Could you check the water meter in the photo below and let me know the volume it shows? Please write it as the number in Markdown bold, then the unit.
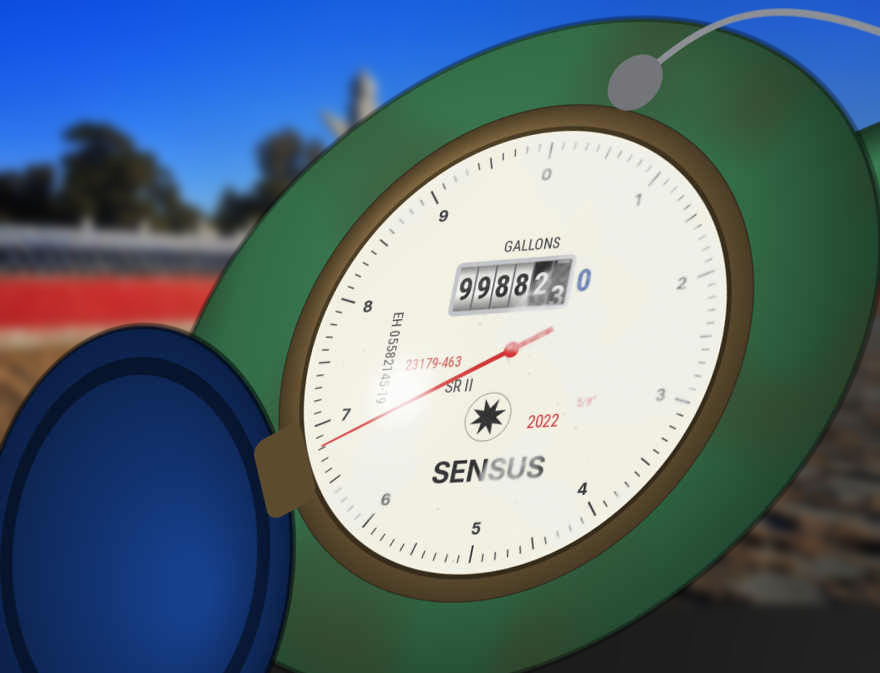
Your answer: **9988226.8** gal
